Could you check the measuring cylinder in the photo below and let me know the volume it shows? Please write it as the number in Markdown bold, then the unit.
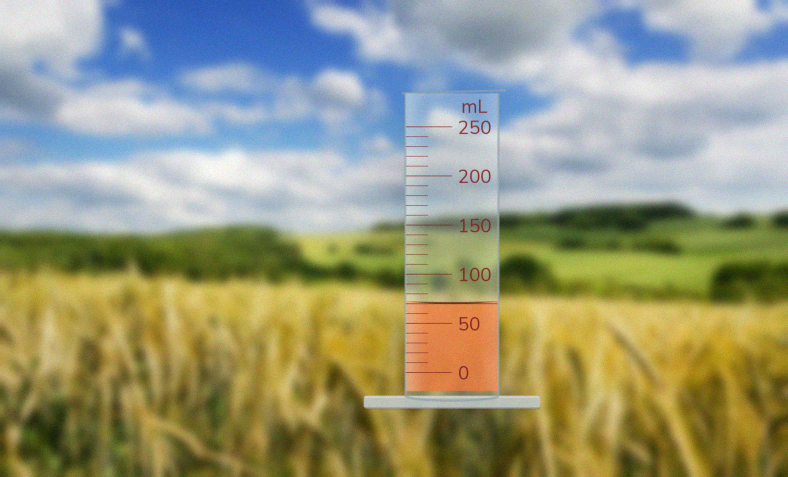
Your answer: **70** mL
